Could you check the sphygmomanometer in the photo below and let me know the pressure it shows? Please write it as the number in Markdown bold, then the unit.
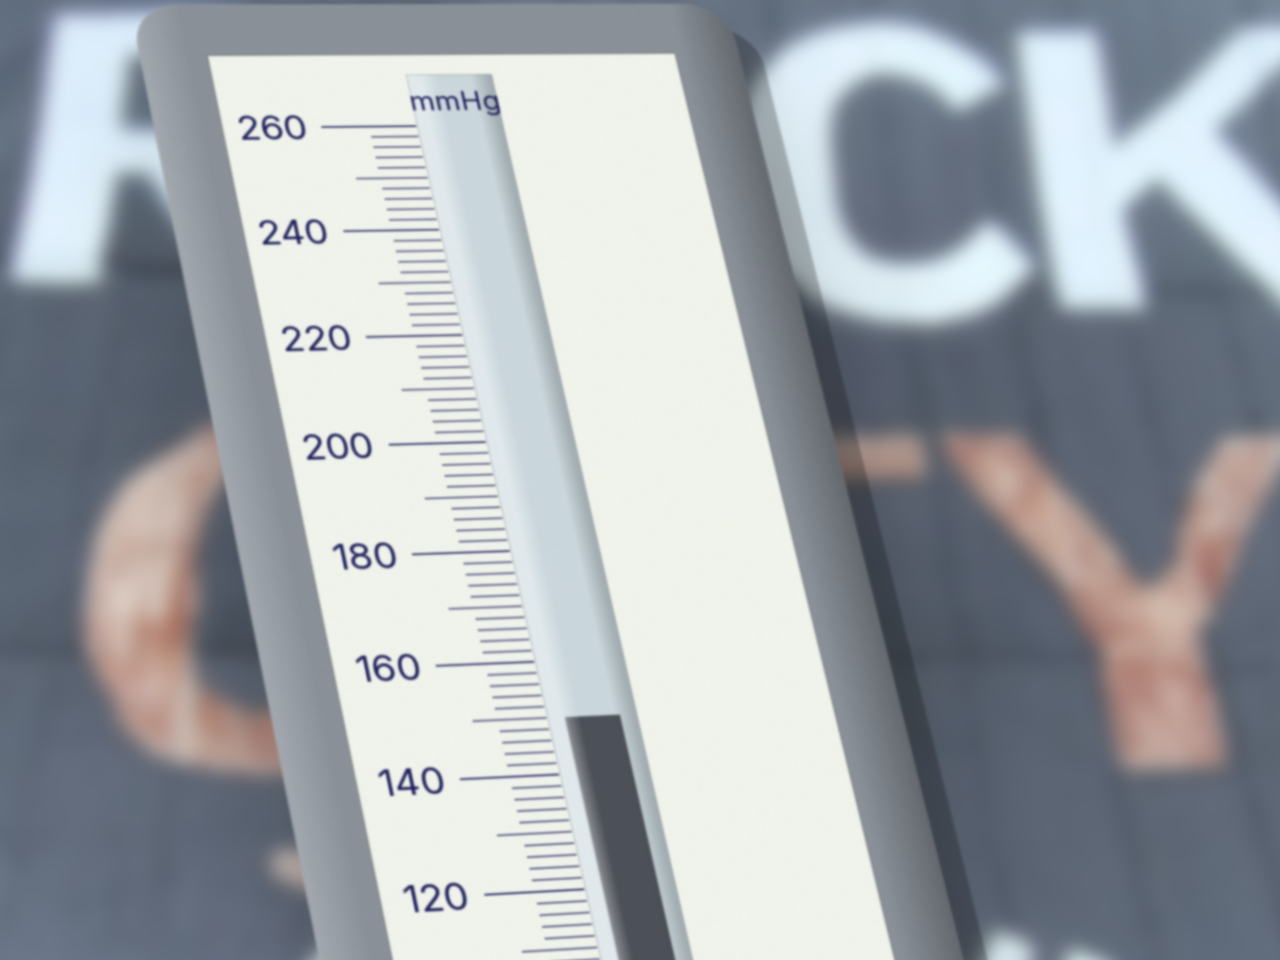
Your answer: **150** mmHg
